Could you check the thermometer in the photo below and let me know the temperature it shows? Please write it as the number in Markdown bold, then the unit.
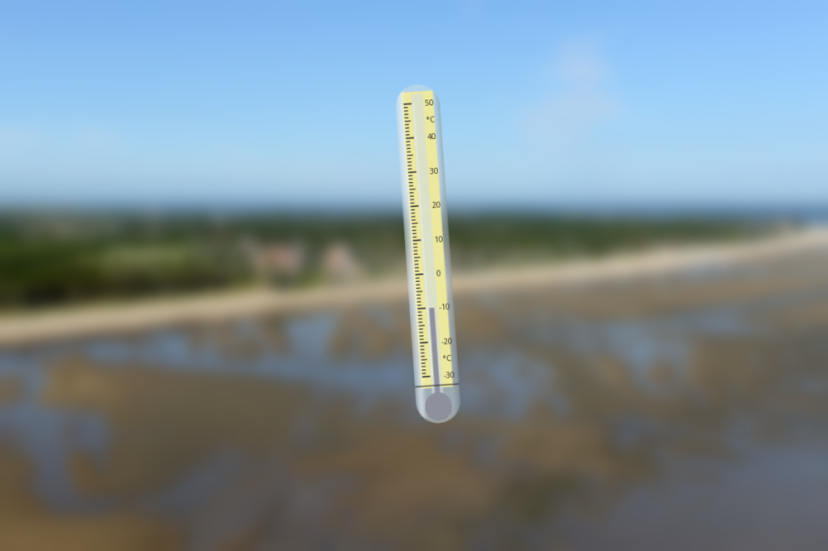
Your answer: **-10** °C
